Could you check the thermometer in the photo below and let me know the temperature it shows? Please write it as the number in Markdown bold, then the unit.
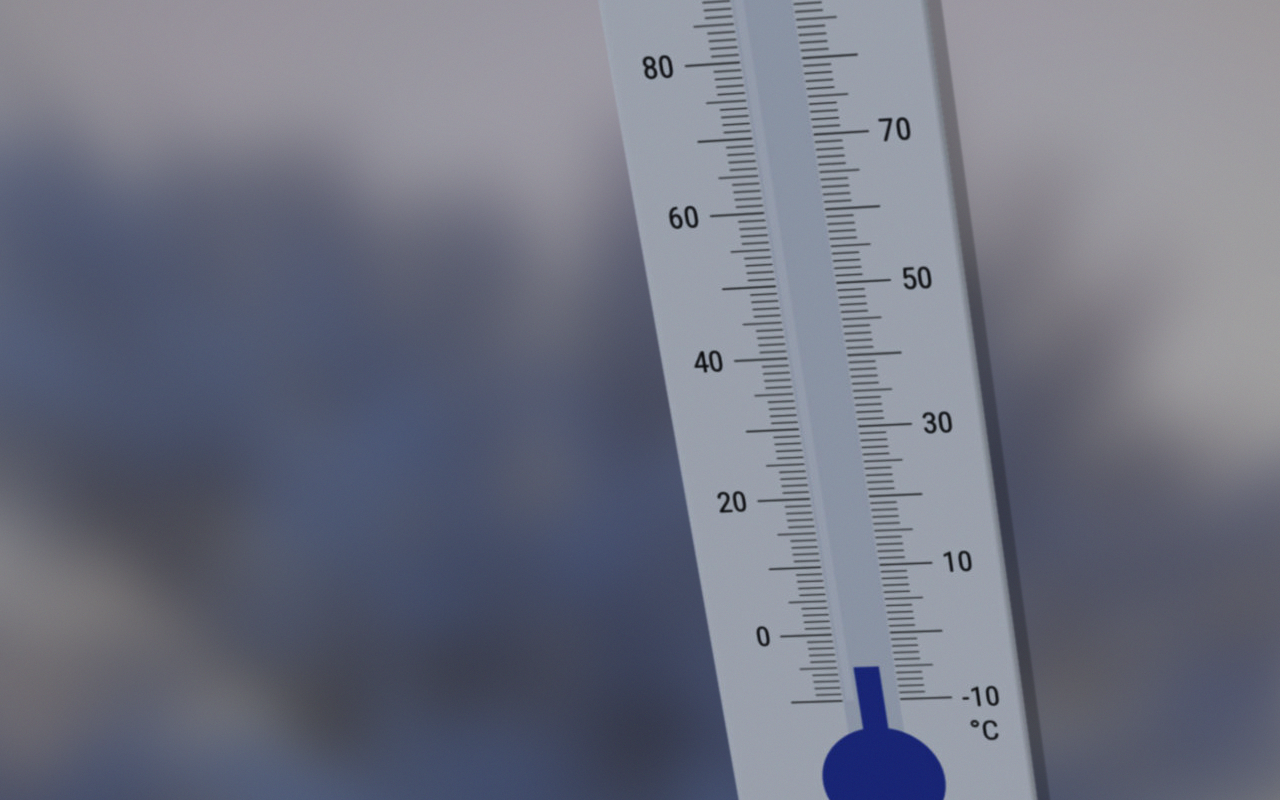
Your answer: **-5** °C
